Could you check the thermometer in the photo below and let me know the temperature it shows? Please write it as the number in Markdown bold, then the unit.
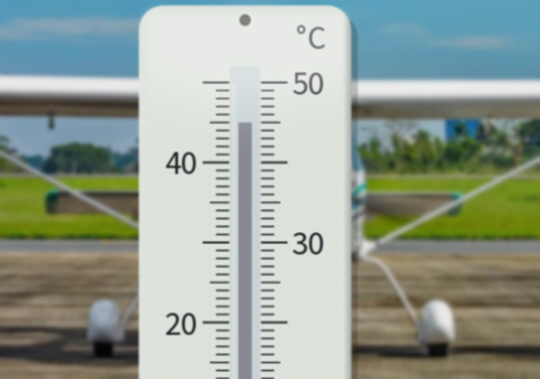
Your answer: **45** °C
